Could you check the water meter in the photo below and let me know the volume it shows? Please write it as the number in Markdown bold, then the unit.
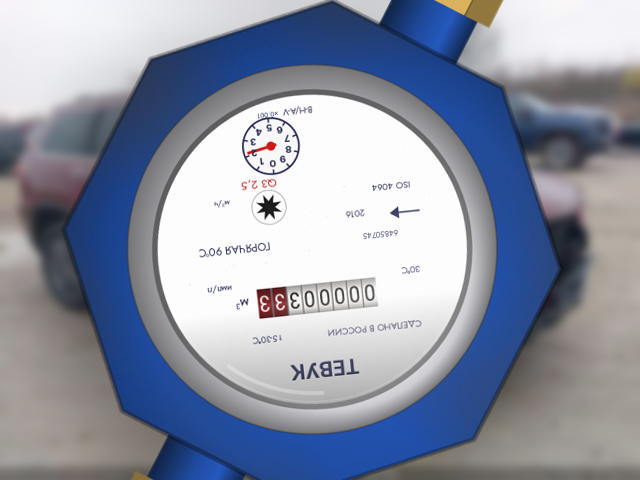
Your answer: **3.332** m³
